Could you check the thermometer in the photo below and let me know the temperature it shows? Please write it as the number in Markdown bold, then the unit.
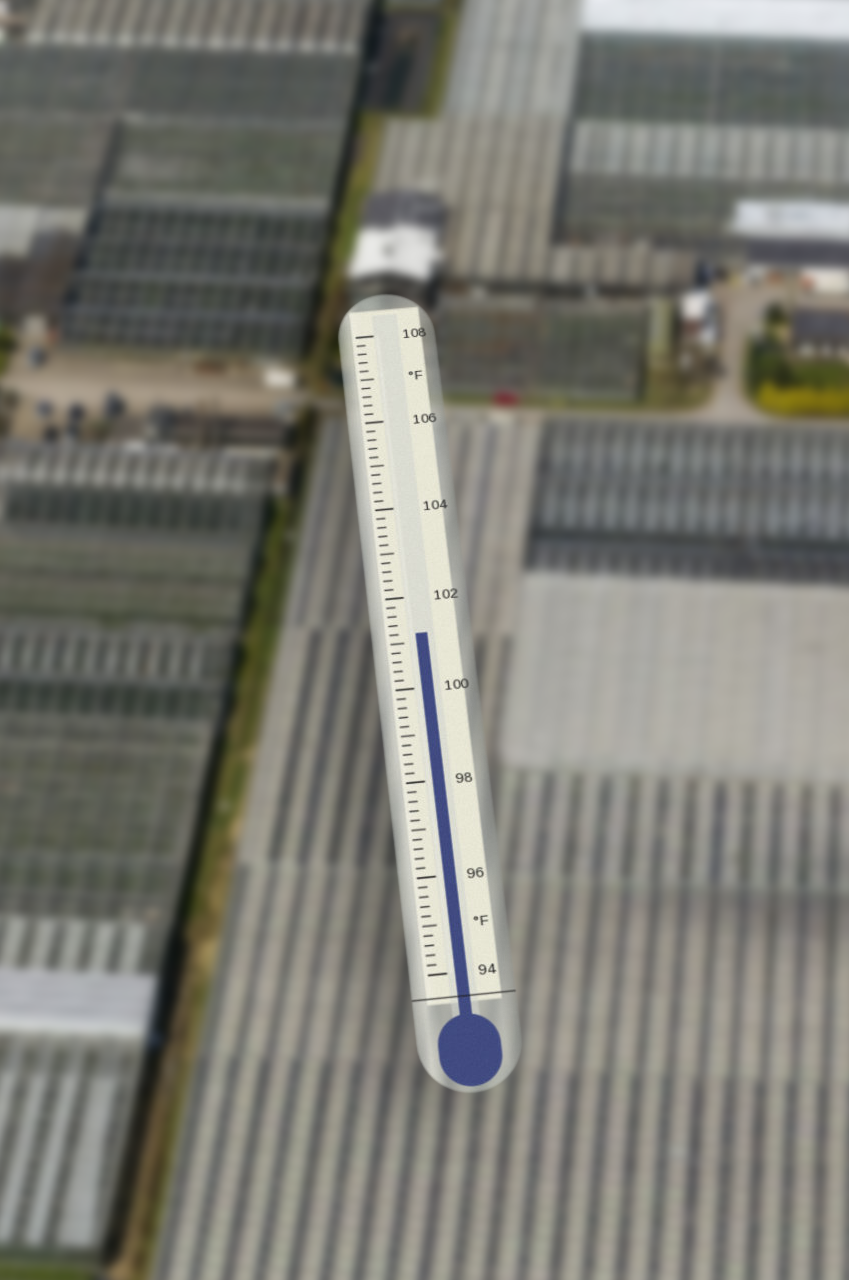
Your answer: **101.2** °F
